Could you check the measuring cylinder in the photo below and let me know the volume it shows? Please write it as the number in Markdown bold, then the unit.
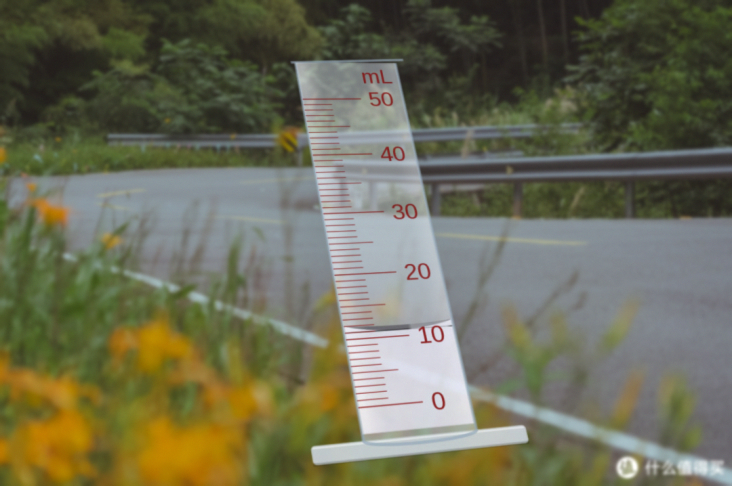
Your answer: **11** mL
